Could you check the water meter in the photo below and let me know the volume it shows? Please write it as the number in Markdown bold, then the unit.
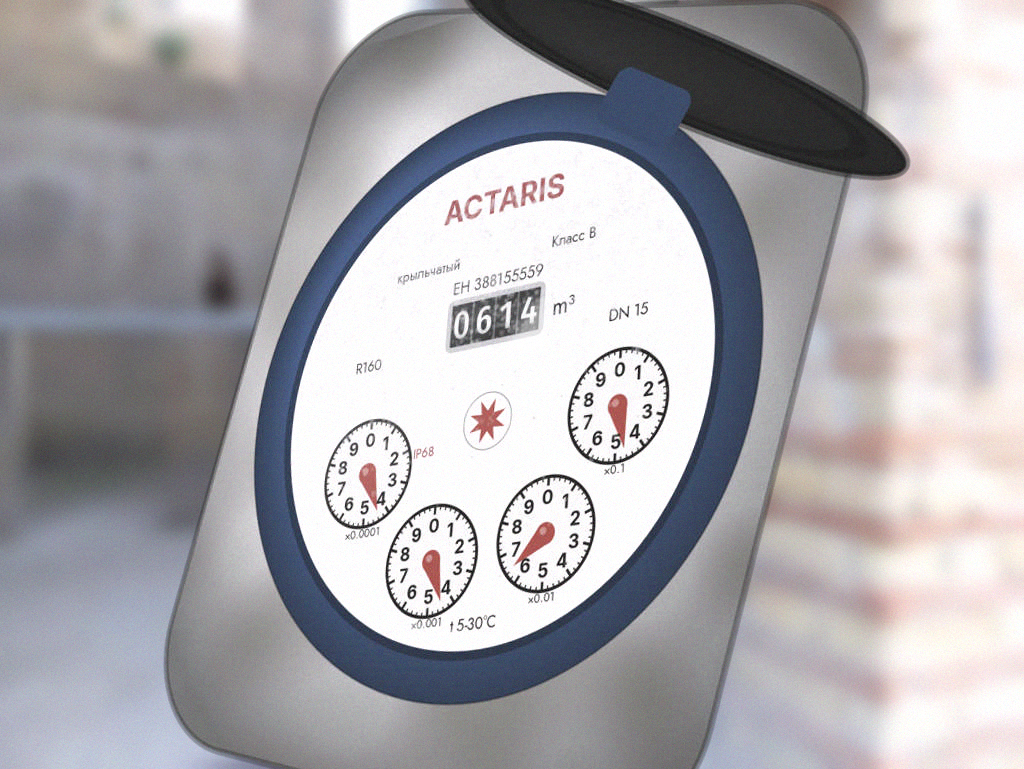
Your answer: **614.4644** m³
